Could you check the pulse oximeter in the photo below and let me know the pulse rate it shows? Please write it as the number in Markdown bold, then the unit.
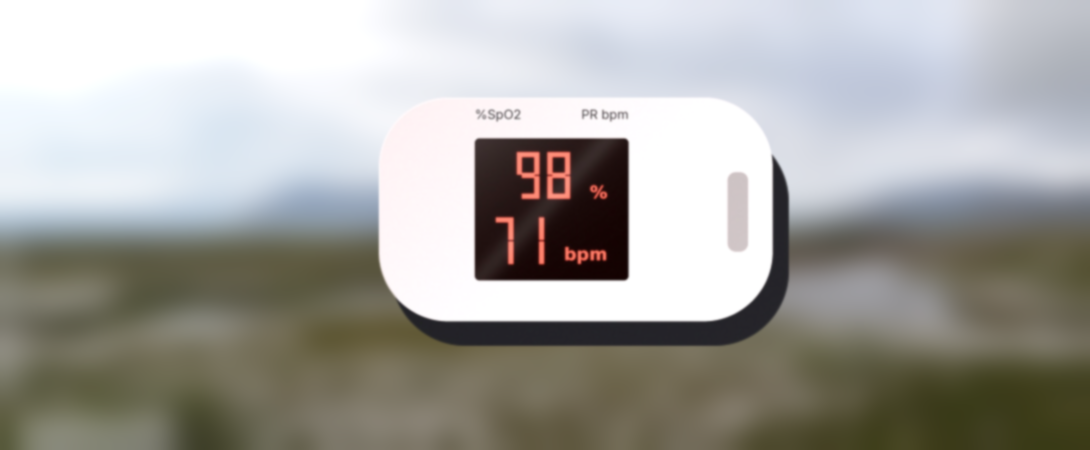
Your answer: **71** bpm
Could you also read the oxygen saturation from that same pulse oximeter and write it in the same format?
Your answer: **98** %
